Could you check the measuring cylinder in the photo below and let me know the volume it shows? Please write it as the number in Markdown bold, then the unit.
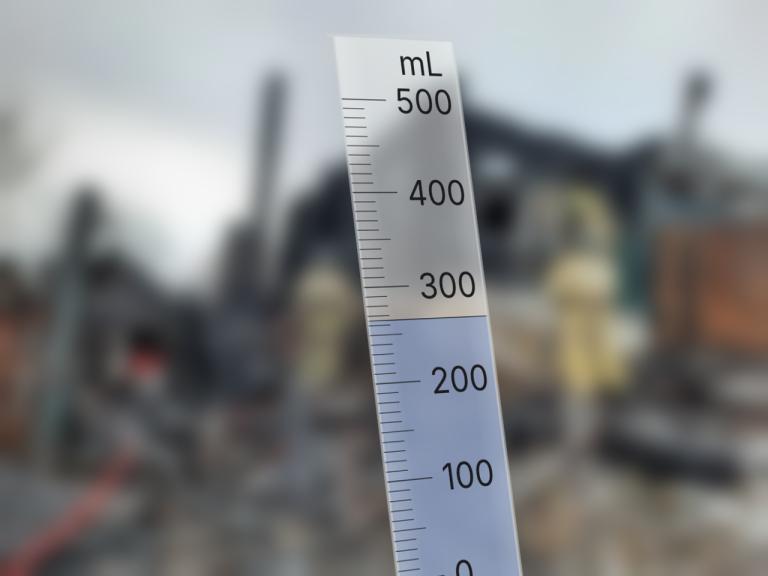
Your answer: **265** mL
